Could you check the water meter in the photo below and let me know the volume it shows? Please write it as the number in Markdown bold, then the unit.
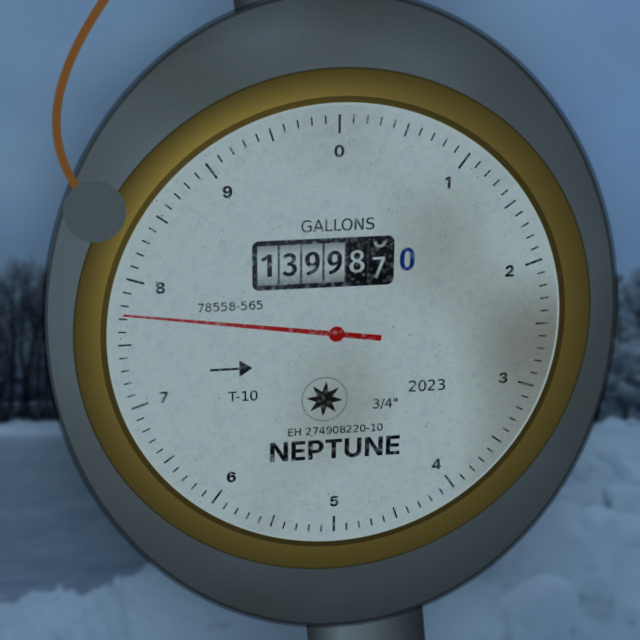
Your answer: **1399867.7** gal
